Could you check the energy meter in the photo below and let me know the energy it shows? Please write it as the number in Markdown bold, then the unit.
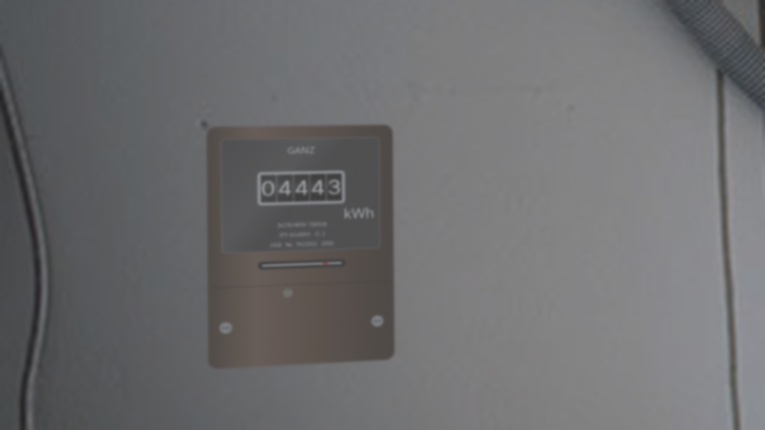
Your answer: **4443** kWh
